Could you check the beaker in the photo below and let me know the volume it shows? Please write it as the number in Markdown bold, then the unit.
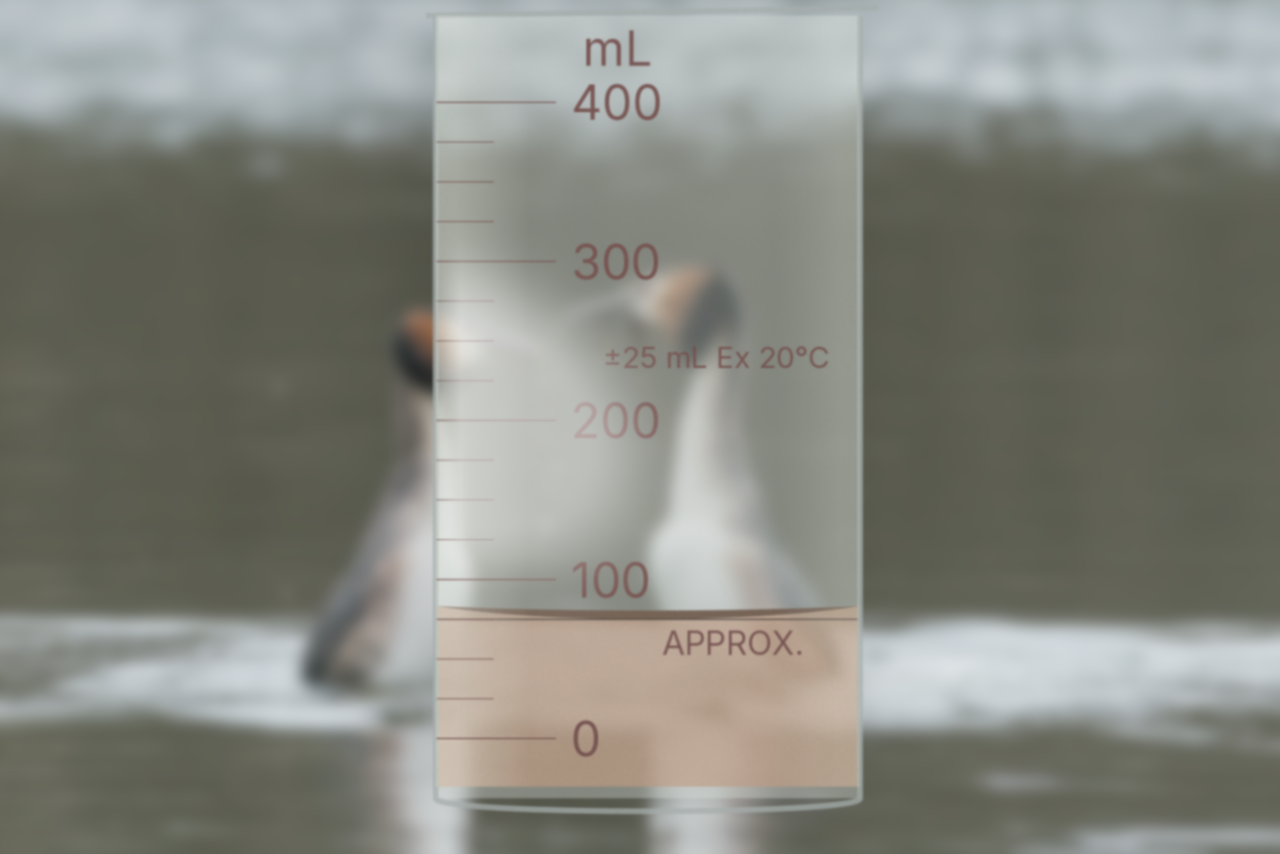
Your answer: **75** mL
